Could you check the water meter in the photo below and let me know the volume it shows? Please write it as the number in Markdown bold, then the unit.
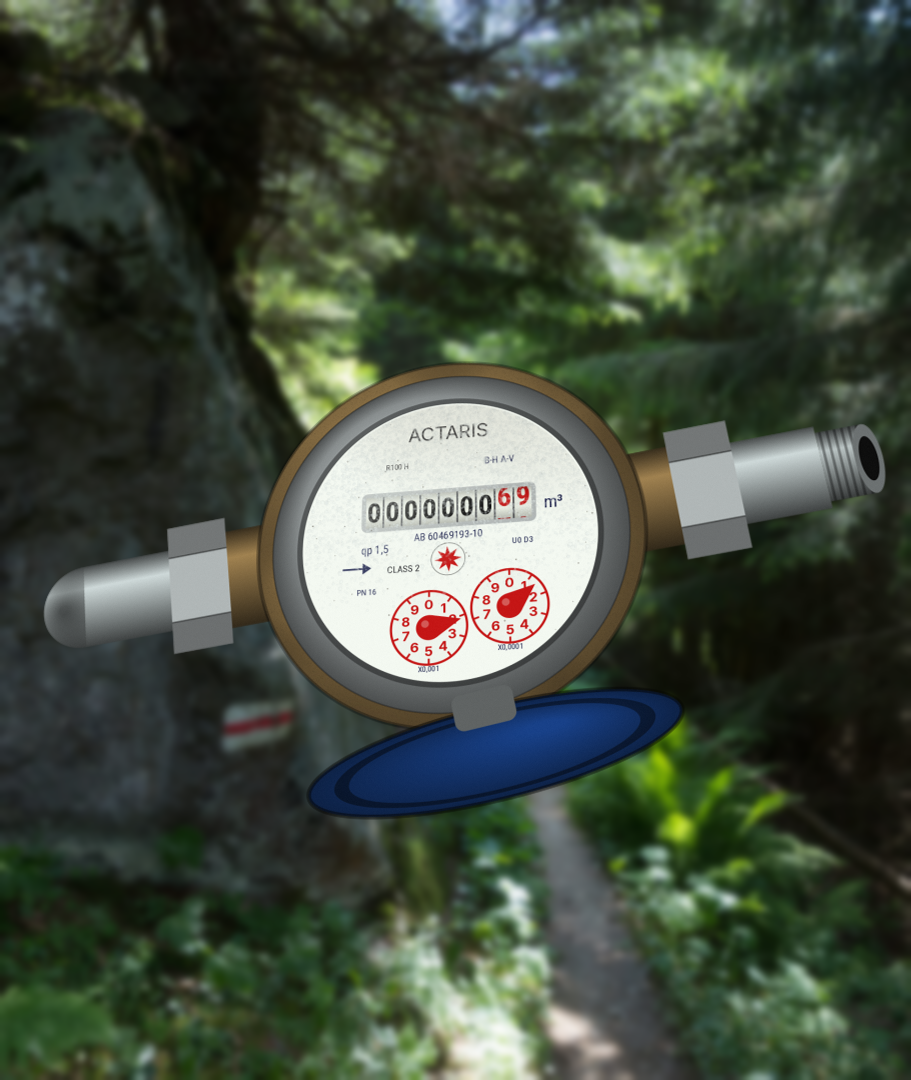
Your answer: **0.6921** m³
